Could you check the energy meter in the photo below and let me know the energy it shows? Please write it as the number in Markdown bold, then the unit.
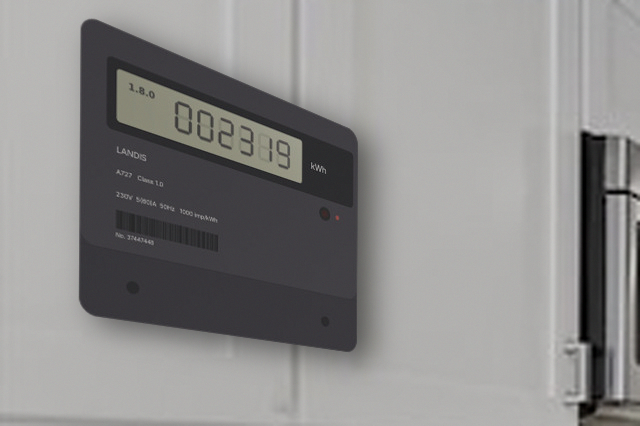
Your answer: **2319** kWh
